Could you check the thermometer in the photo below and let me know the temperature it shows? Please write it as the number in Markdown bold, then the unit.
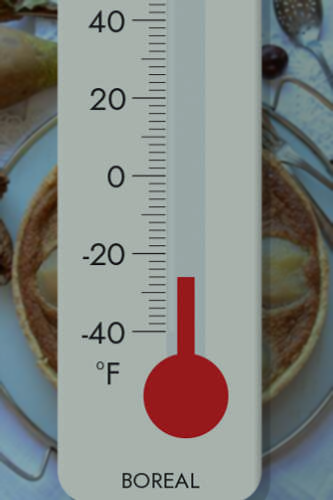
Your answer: **-26** °F
